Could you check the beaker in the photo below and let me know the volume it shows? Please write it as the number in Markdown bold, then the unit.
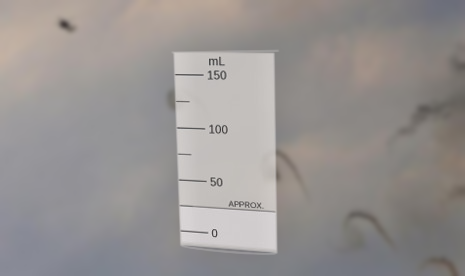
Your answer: **25** mL
